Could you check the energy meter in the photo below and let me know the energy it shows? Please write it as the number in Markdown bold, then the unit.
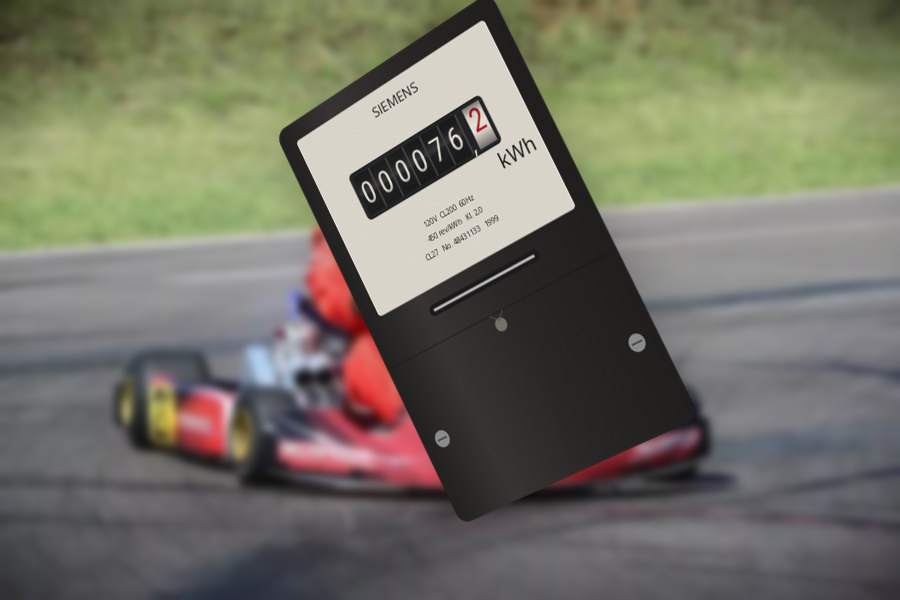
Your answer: **76.2** kWh
